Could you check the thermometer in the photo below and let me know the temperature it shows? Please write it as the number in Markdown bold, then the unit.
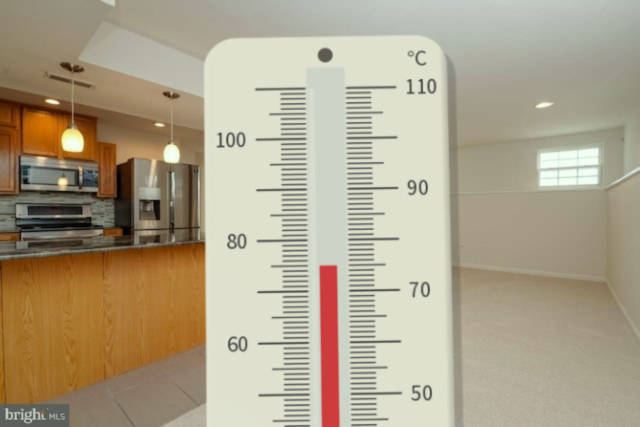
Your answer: **75** °C
